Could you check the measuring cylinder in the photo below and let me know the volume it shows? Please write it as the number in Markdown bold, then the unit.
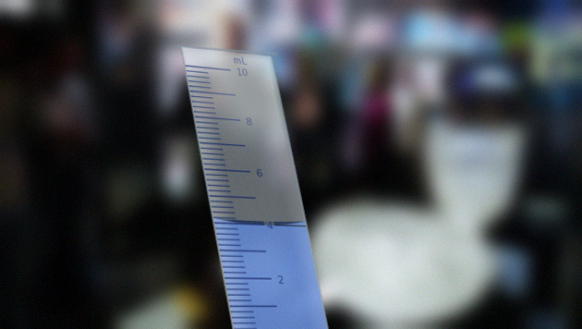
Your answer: **4** mL
